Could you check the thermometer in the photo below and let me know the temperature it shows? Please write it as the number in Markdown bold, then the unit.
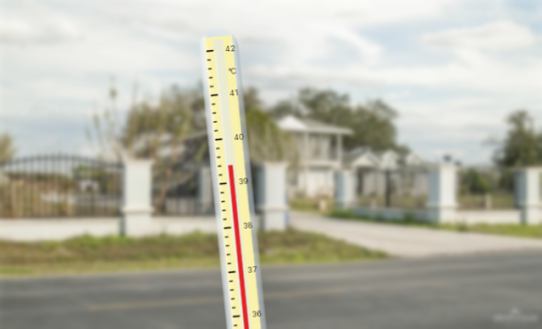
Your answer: **39.4** °C
